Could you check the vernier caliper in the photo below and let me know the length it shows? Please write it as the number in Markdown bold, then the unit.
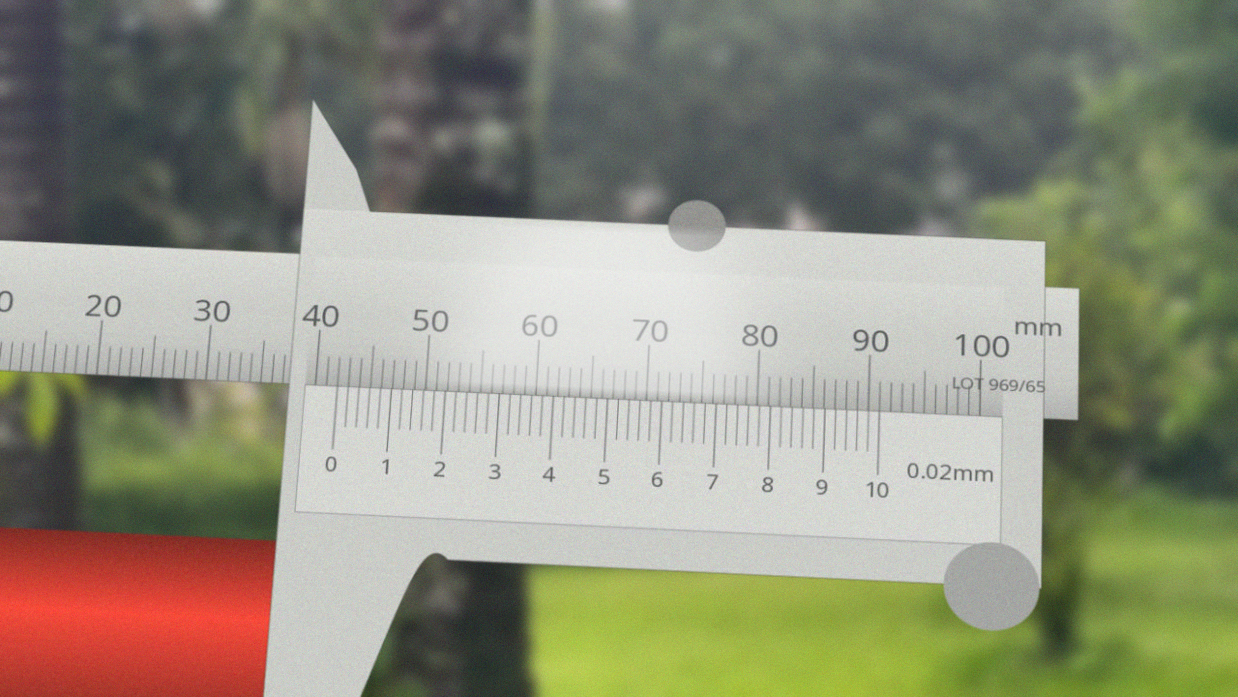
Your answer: **42.0** mm
